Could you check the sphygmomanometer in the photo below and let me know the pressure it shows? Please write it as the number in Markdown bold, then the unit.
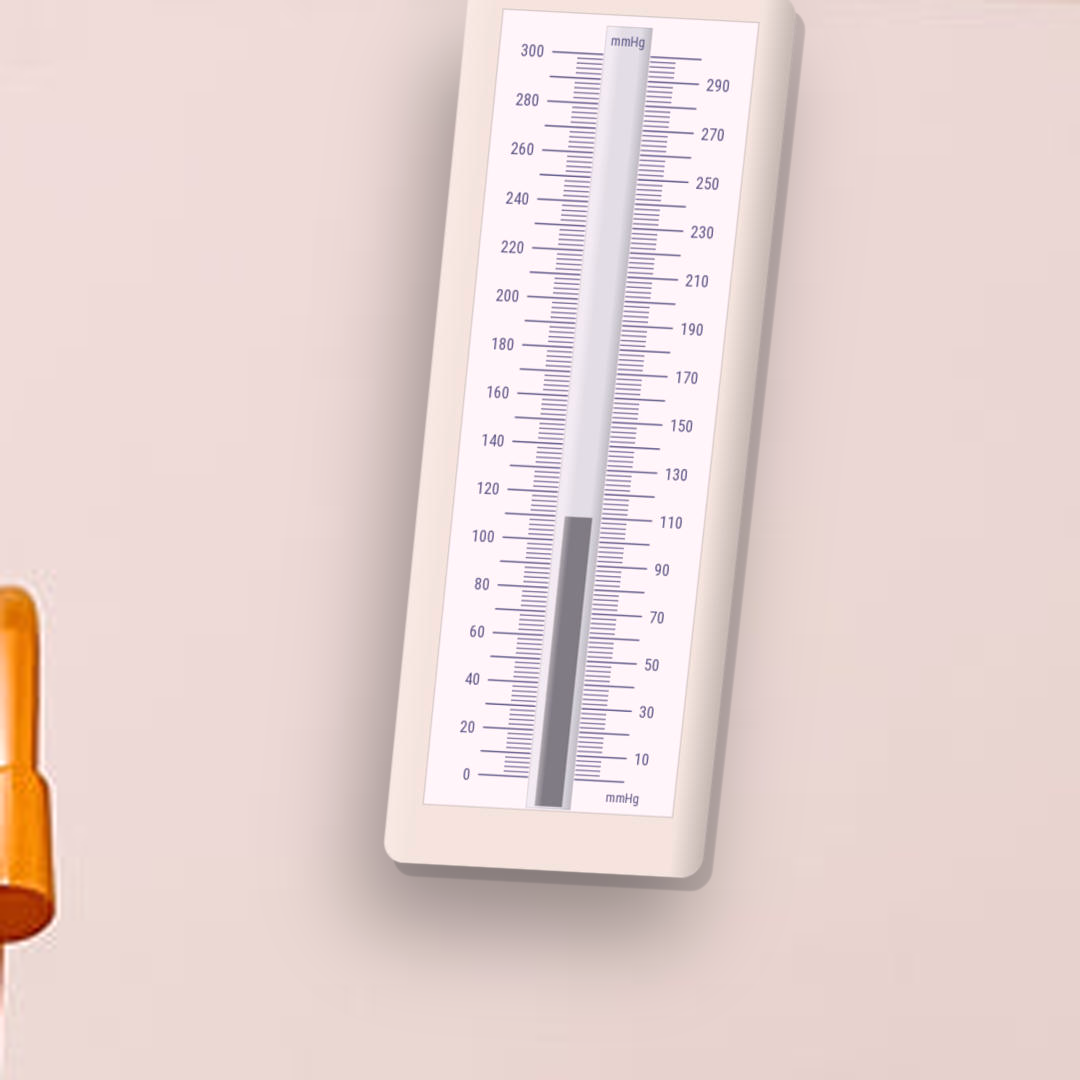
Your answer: **110** mmHg
